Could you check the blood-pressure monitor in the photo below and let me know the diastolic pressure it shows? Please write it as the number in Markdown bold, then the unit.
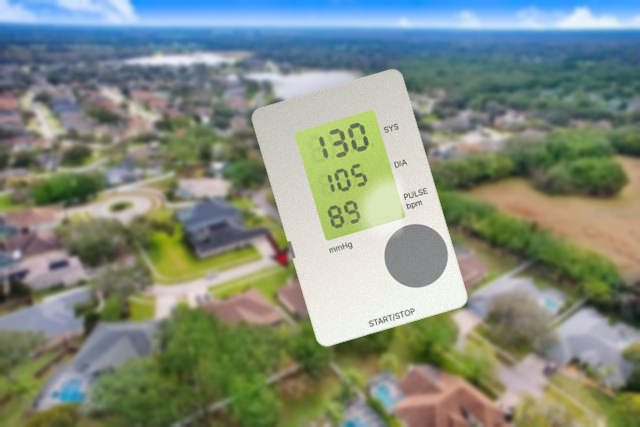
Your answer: **105** mmHg
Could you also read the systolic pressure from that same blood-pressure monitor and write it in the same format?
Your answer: **130** mmHg
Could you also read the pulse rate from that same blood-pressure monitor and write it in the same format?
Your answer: **89** bpm
